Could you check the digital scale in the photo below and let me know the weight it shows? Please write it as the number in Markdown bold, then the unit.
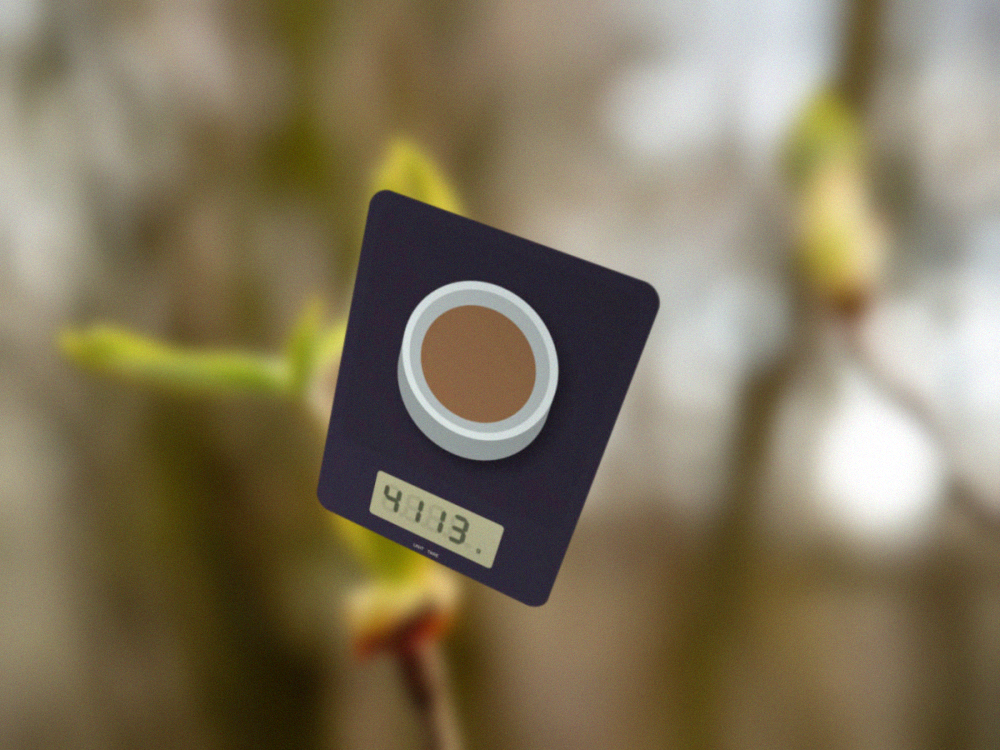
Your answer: **4113** g
